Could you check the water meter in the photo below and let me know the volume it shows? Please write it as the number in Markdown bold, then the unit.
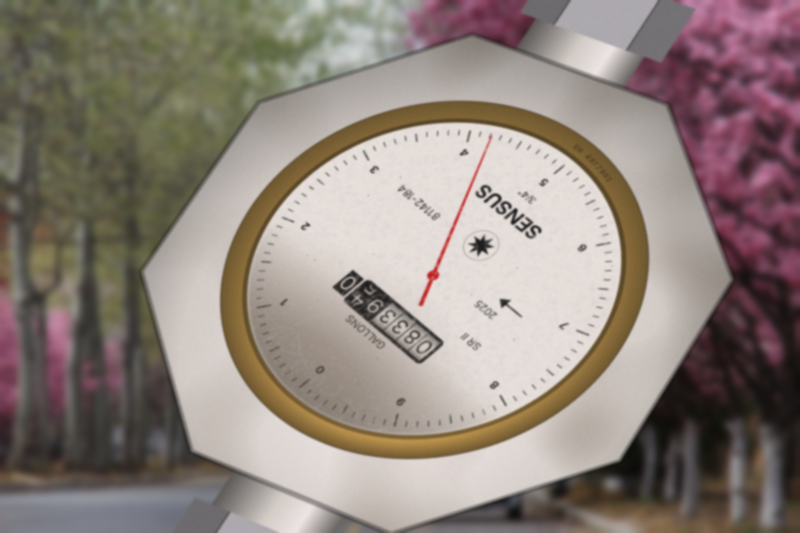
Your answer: **833944.2** gal
